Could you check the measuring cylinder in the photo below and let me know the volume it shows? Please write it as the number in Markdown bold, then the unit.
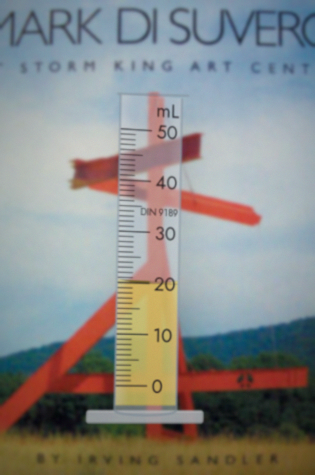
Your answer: **20** mL
